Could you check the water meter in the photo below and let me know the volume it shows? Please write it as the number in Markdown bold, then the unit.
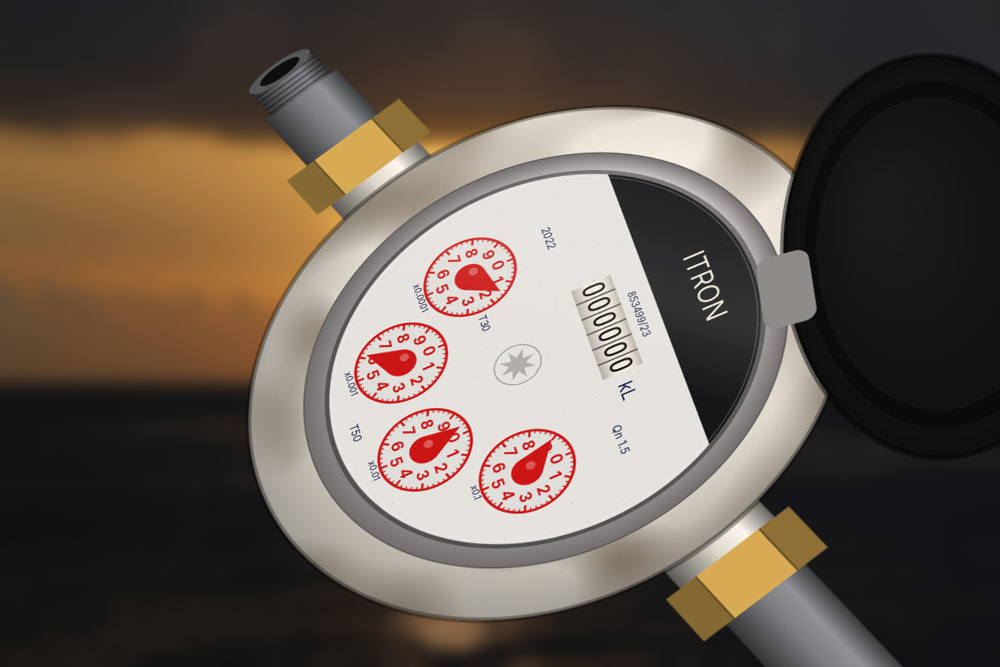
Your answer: **0.8961** kL
